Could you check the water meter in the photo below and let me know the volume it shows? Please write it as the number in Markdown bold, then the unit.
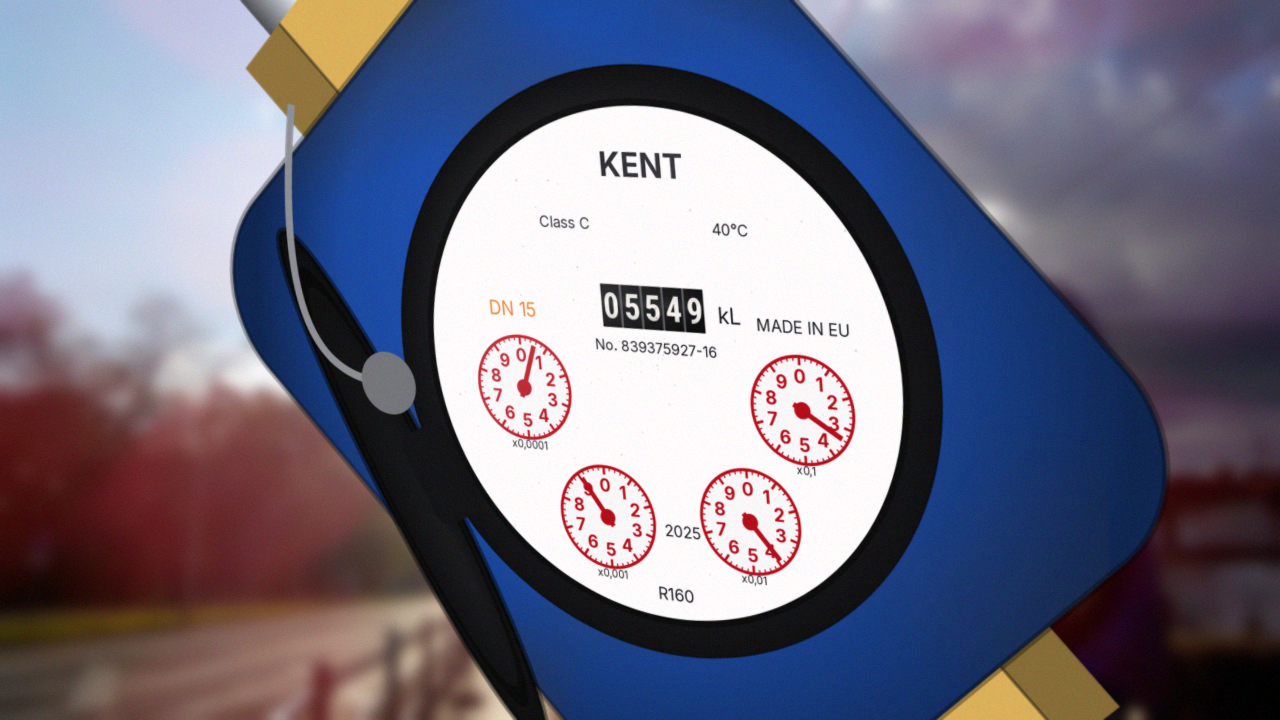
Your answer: **5549.3390** kL
